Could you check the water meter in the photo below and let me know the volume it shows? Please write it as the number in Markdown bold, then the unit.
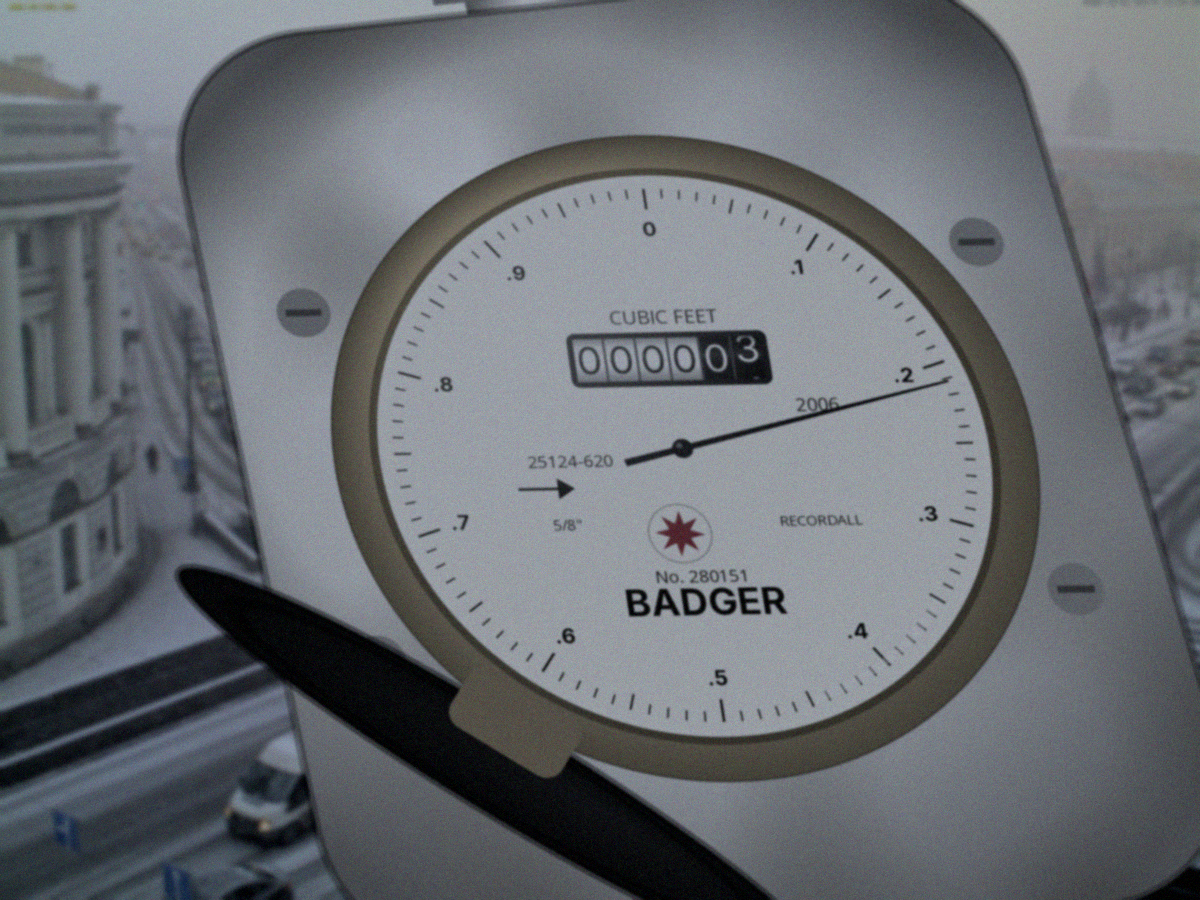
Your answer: **3.21** ft³
